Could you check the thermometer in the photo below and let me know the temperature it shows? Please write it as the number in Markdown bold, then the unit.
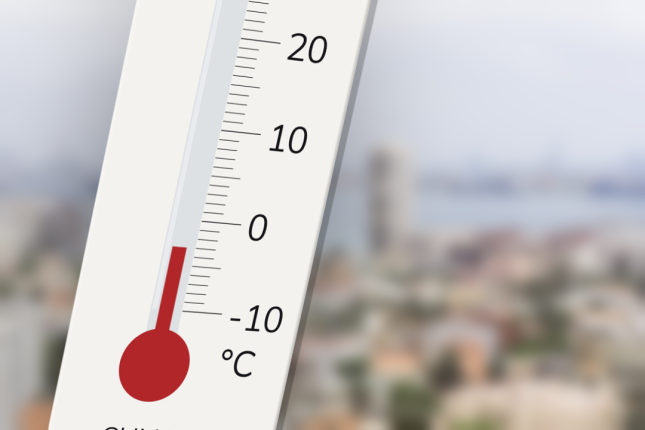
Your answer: **-3** °C
